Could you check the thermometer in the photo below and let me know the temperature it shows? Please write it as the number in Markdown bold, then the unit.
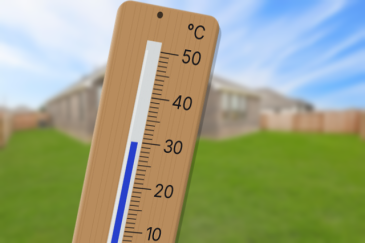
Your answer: **30** °C
